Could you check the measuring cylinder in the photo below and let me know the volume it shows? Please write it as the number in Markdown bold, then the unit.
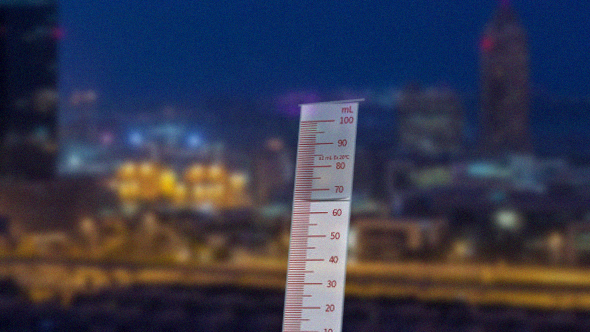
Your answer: **65** mL
